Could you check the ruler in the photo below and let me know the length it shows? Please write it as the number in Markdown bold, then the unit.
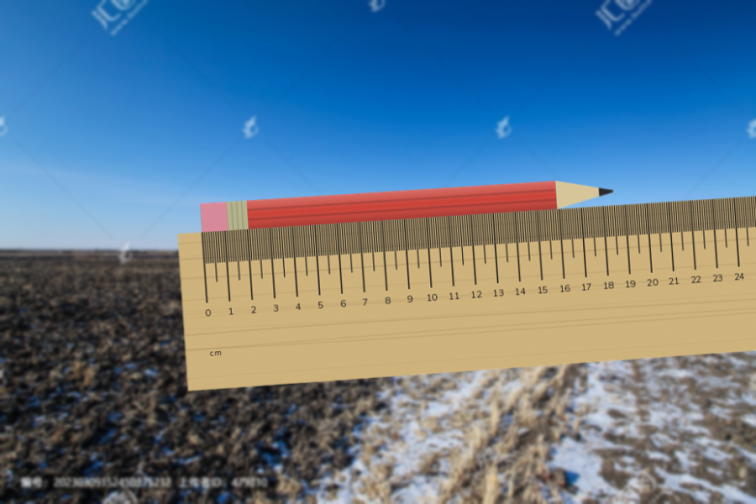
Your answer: **18.5** cm
